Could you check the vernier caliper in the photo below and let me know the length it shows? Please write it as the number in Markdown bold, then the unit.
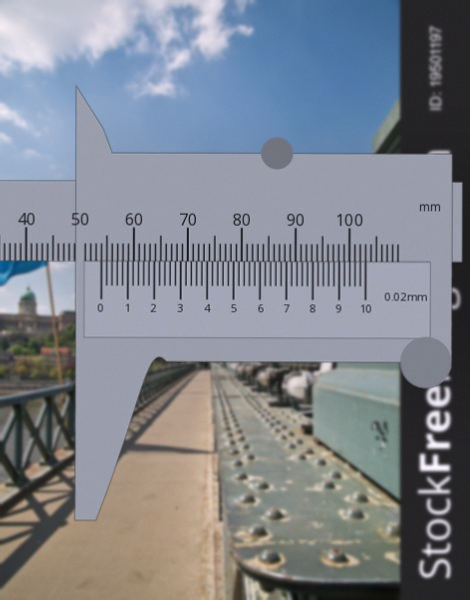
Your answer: **54.0** mm
